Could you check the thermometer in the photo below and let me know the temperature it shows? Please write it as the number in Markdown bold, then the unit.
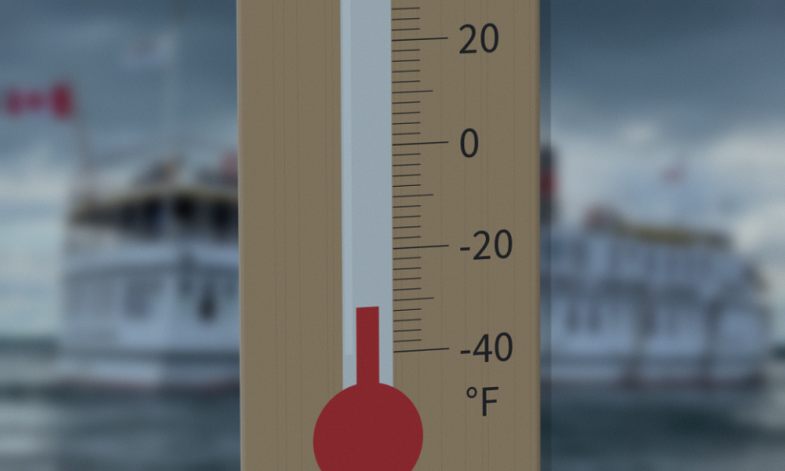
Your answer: **-31** °F
